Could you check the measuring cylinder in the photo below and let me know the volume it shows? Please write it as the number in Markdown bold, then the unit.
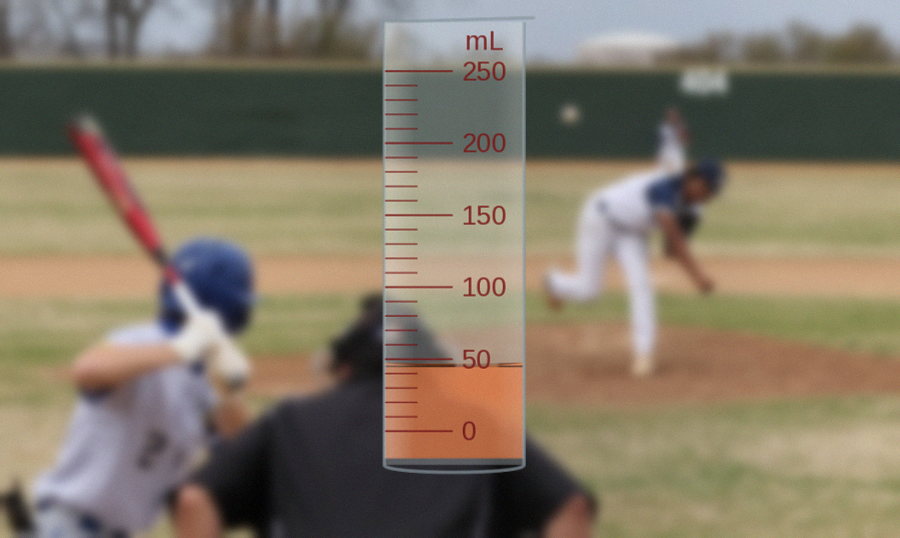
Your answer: **45** mL
